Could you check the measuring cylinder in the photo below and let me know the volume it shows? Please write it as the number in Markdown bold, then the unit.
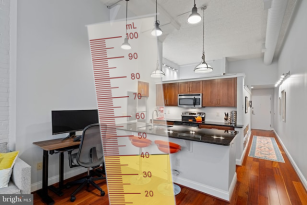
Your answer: **40** mL
